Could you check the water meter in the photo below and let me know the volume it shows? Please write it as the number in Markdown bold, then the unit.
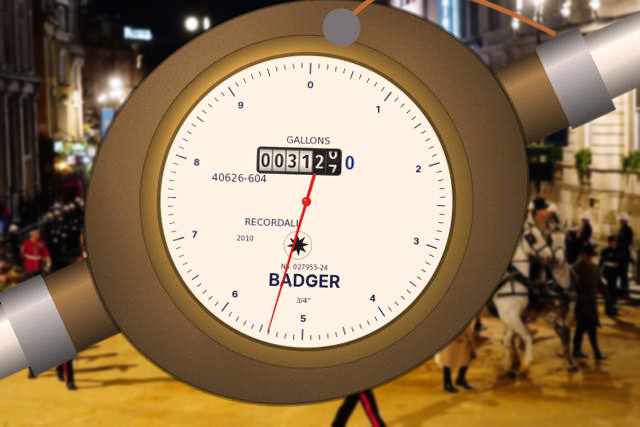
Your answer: **31265.4** gal
